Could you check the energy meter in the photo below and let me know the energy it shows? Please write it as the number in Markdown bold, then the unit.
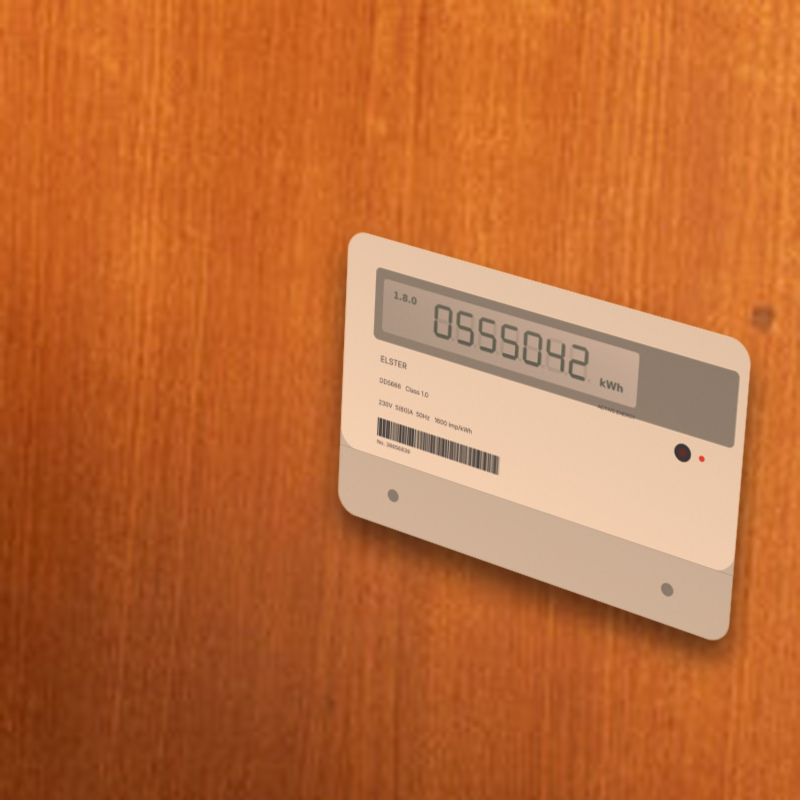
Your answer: **555042** kWh
